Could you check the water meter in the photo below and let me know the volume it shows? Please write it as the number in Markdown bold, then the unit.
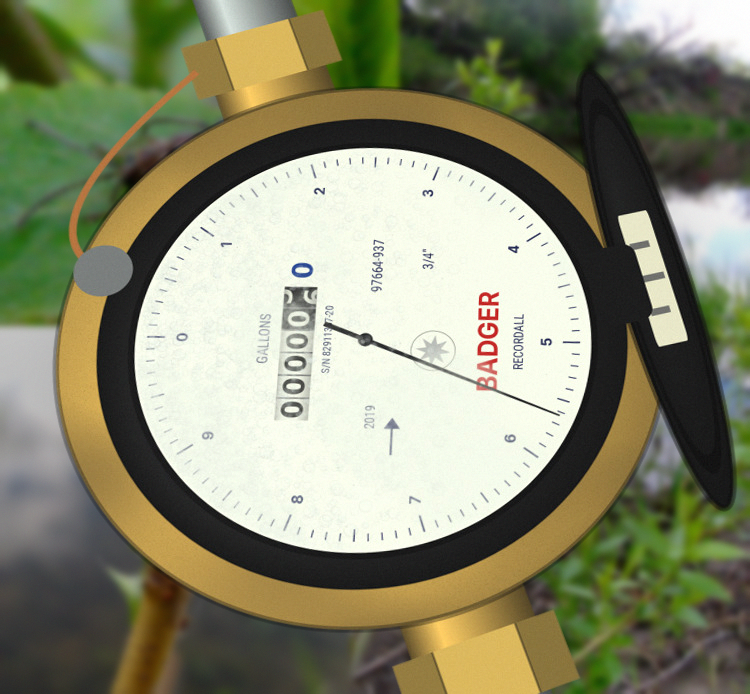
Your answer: **55.6** gal
